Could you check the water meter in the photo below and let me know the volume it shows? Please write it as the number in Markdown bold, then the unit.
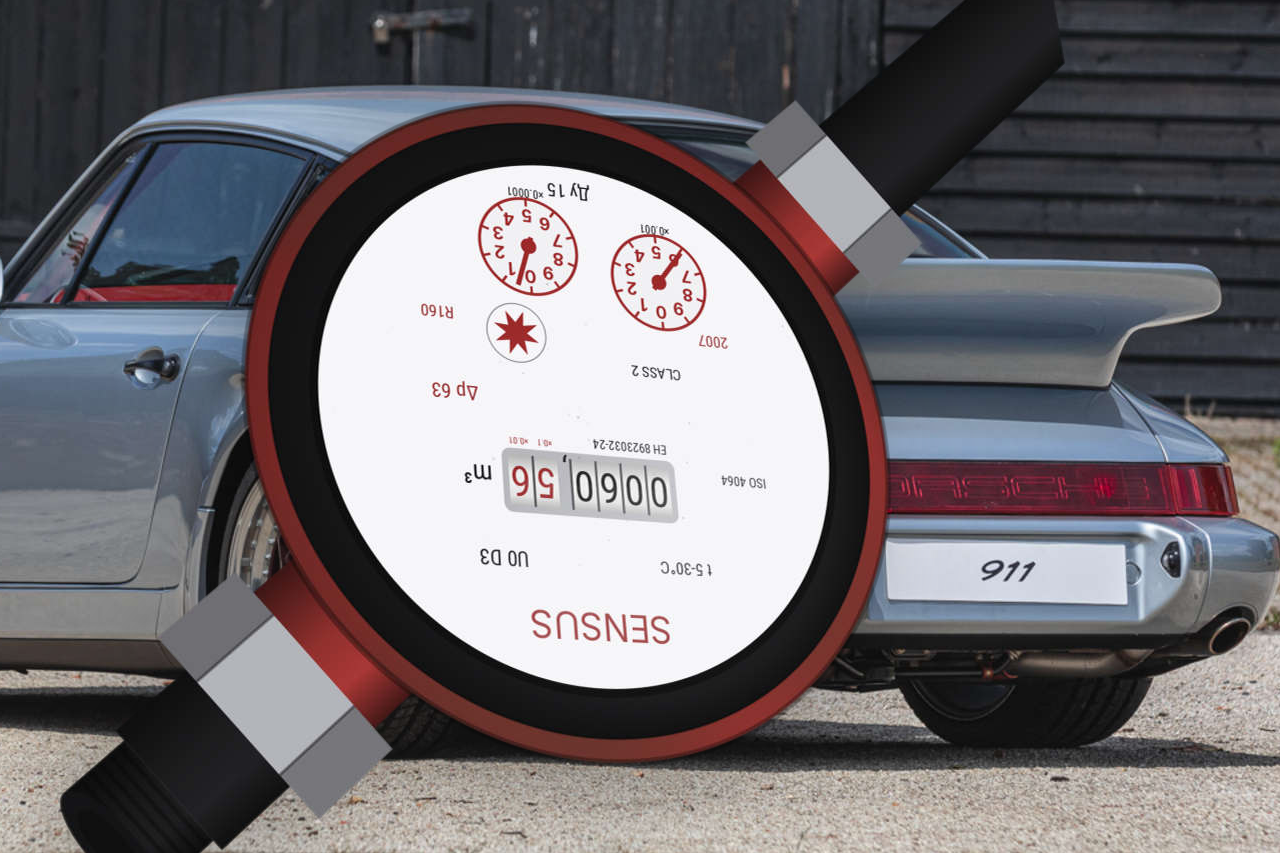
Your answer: **60.5660** m³
